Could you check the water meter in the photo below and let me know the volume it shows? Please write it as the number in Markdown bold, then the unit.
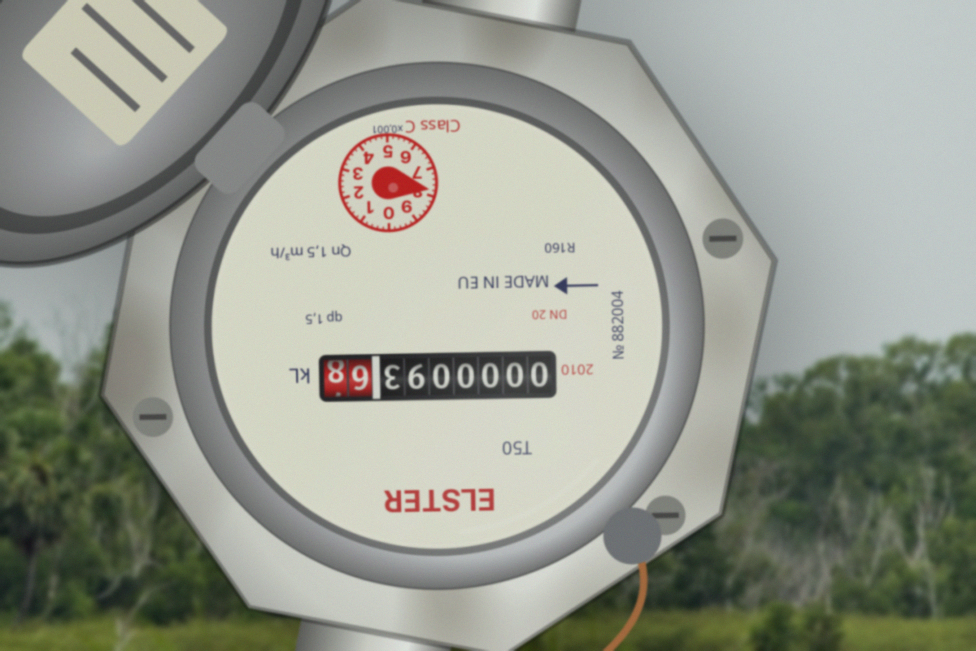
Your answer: **93.677** kL
